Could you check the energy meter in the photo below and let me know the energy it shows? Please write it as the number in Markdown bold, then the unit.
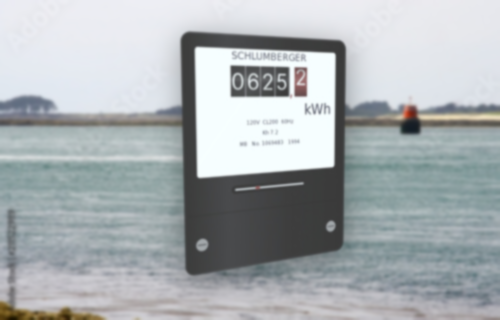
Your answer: **625.2** kWh
